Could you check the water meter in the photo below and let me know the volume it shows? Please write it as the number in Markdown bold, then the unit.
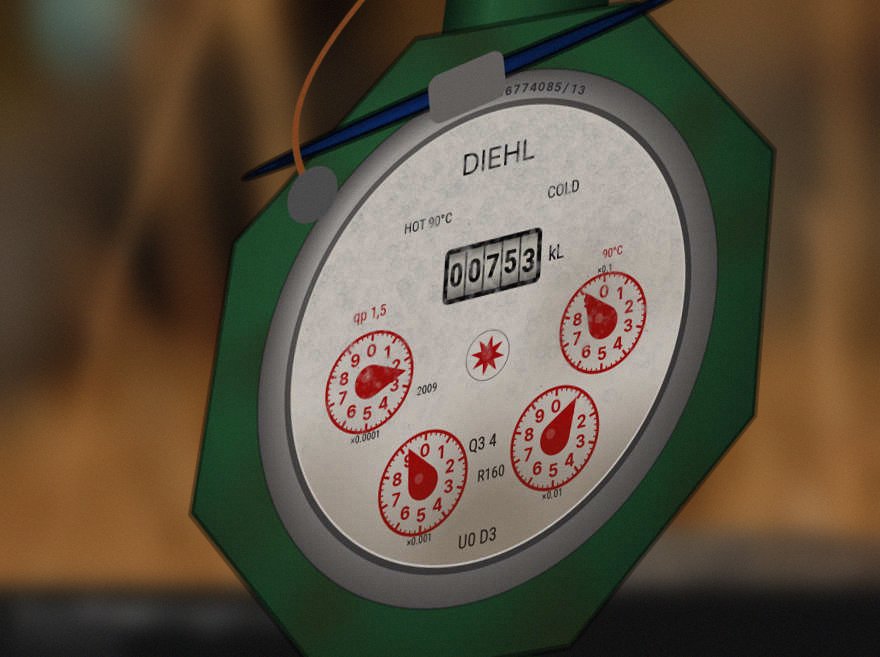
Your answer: **752.9092** kL
